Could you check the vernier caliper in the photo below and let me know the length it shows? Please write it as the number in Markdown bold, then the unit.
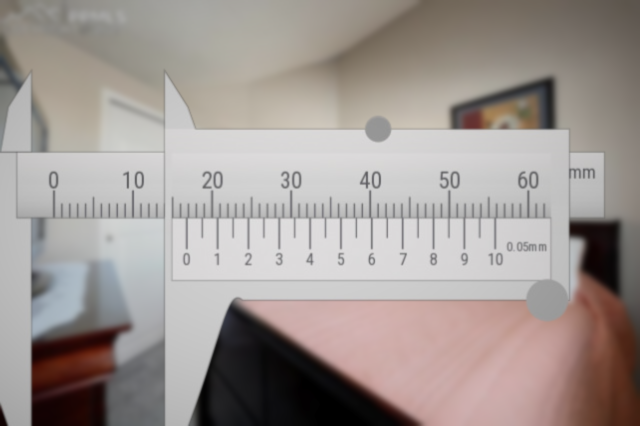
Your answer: **16.8** mm
